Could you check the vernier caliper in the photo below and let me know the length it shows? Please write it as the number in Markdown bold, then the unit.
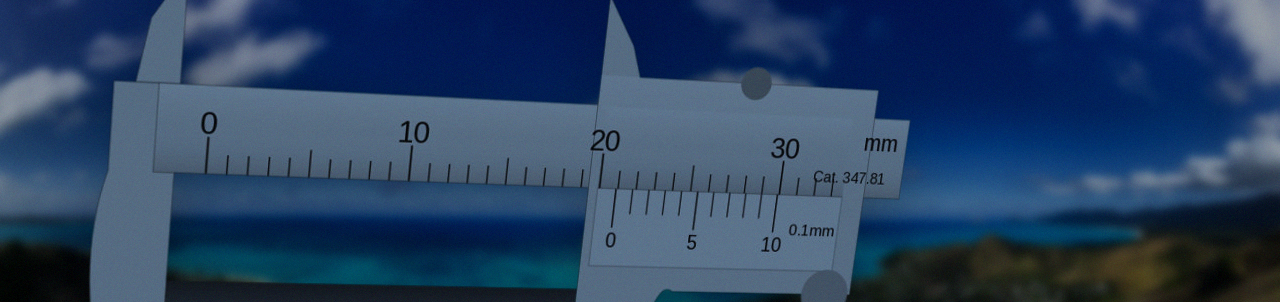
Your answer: **20.9** mm
